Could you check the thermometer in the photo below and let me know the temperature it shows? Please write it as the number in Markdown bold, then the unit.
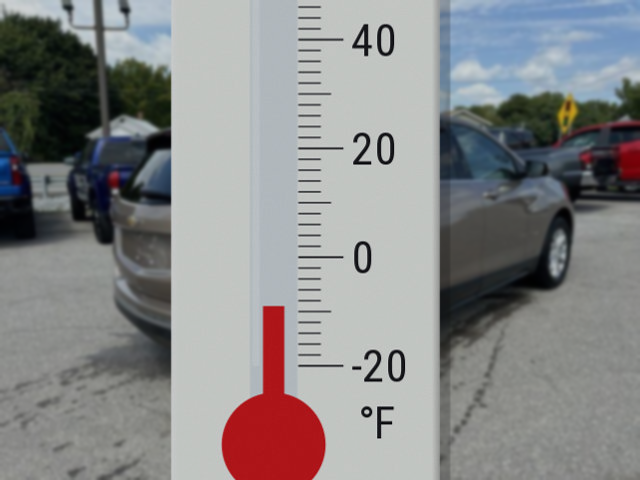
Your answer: **-9** °F
